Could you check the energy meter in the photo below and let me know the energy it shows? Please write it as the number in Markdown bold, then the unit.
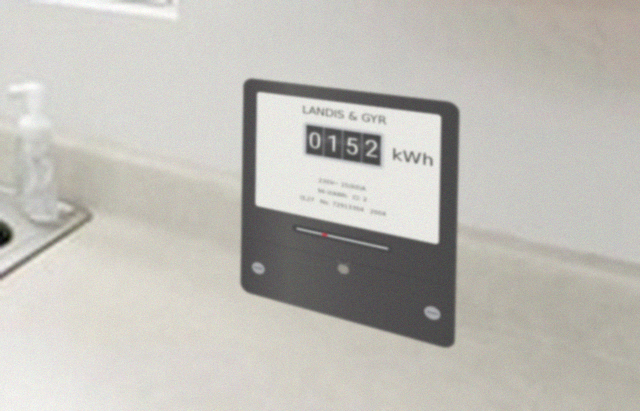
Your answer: **152** kWh
